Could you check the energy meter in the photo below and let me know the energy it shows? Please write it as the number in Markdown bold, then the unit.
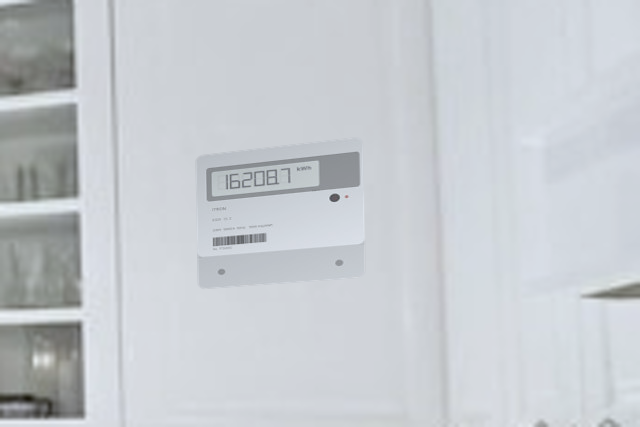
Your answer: **16208.7** kWh
